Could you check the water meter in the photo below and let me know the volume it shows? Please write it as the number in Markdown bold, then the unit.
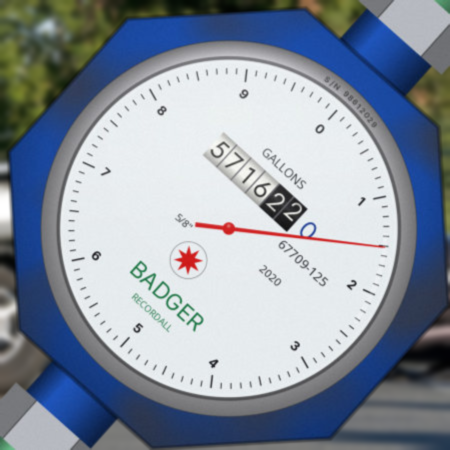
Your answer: **5716221.5** gal
